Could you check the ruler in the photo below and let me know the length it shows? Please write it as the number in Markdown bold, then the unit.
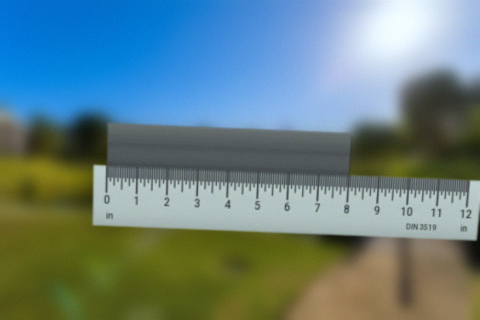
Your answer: **8** in
